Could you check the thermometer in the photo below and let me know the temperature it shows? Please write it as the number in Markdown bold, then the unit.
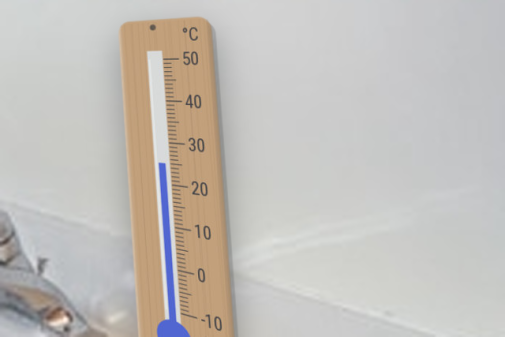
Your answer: **25** °C
